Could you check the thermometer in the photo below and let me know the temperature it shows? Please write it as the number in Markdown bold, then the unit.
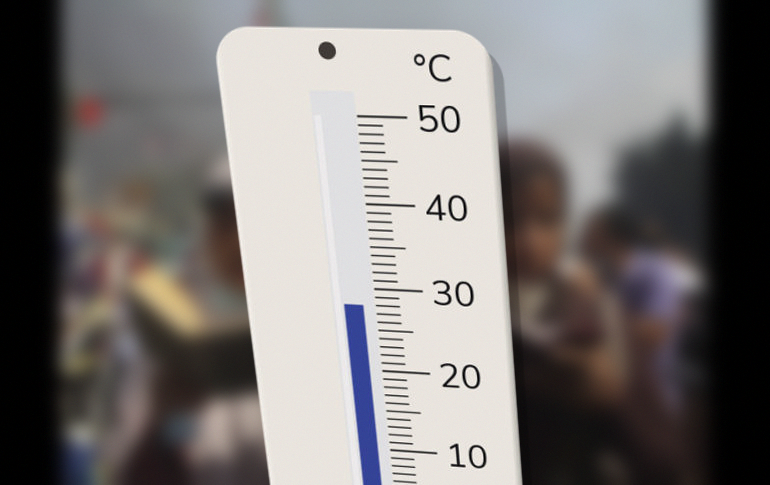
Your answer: **28** °C
